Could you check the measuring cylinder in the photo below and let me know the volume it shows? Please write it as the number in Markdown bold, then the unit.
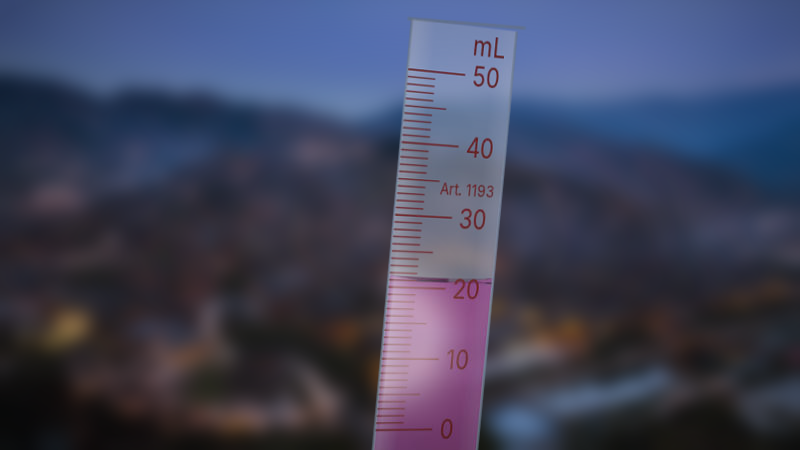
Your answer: **21** mL
